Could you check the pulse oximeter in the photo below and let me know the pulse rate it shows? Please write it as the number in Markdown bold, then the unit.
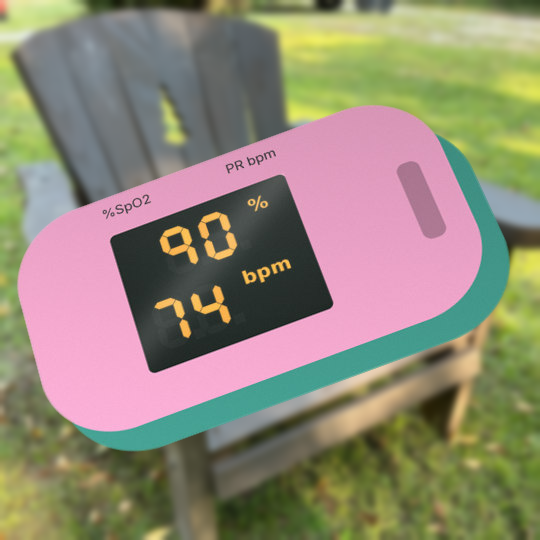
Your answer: **74** bpm
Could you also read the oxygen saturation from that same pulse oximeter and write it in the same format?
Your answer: **90** %
